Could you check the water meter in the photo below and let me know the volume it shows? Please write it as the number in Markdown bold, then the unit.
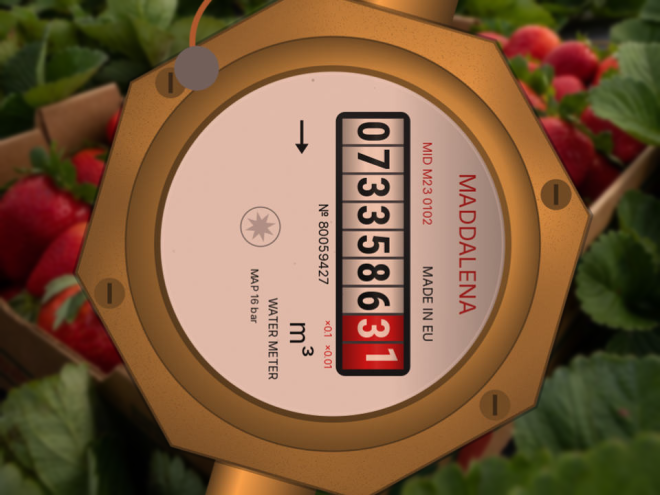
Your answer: **733586.31** m³
